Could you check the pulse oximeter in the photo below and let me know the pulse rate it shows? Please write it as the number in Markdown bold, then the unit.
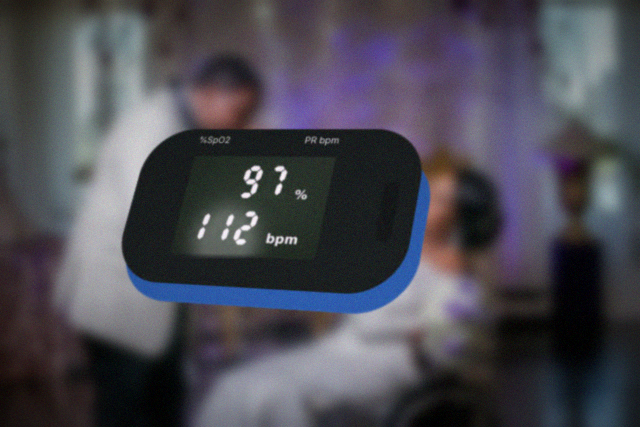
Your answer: **112** bpm
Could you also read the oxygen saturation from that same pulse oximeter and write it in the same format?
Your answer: **97** %
